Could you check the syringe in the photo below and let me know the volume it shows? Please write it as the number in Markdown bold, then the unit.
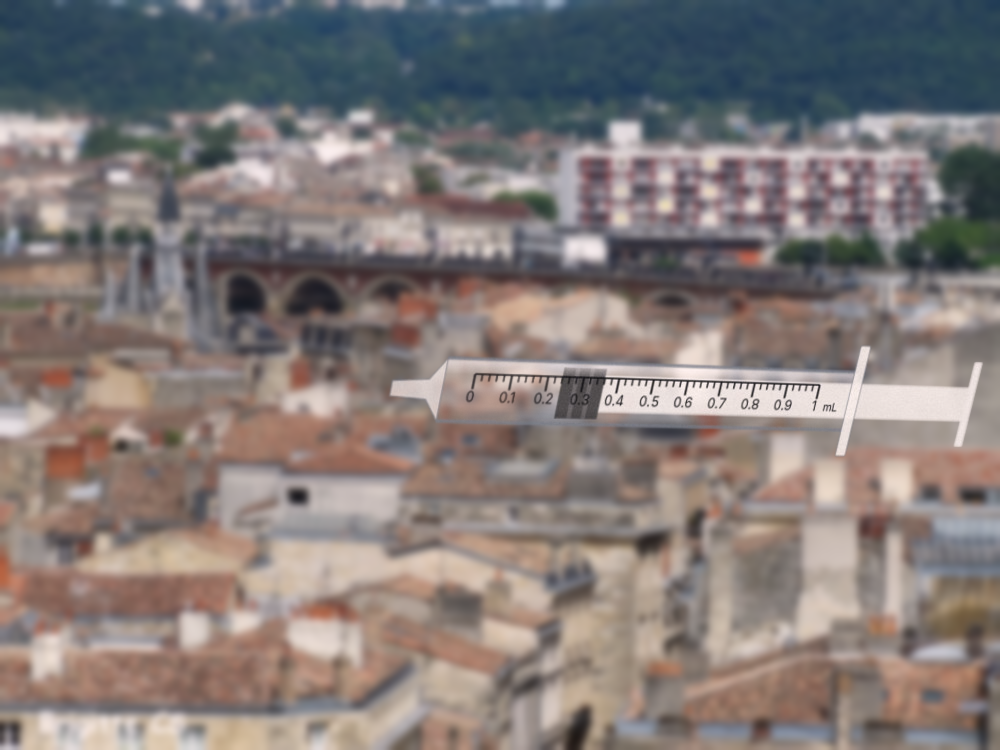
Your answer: **0.24** mL
